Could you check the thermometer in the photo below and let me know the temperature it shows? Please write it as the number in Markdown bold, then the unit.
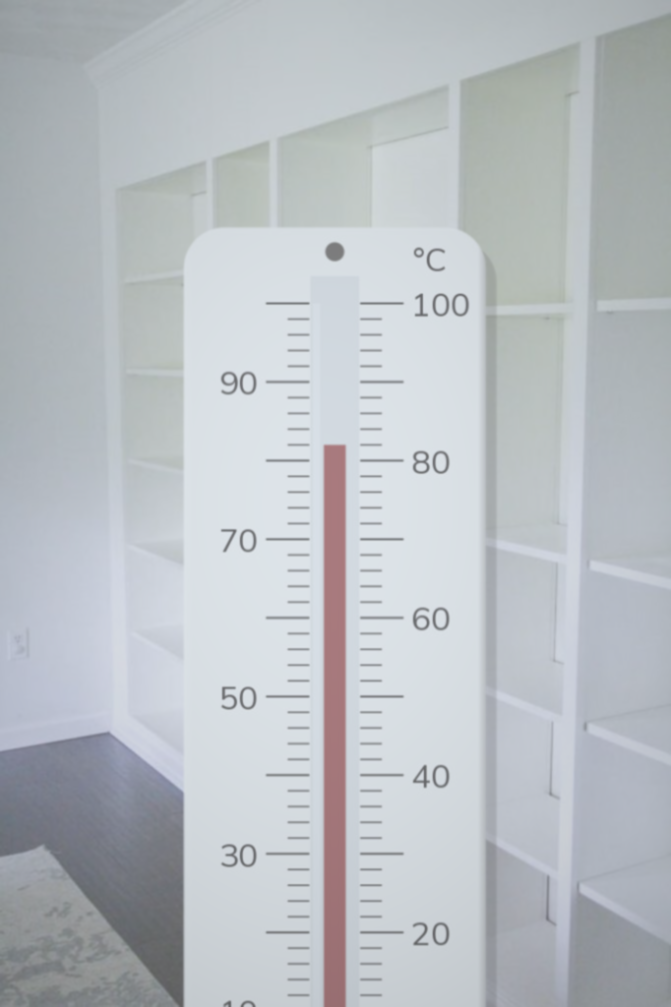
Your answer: **82** °C
